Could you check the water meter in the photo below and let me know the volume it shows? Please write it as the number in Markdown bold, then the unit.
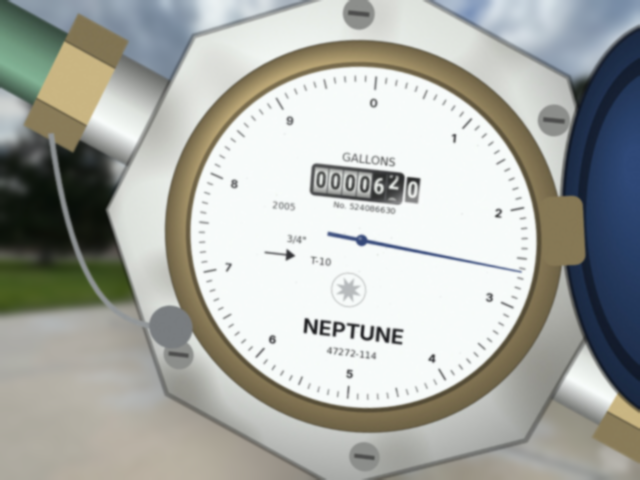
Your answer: **622.6** gal
